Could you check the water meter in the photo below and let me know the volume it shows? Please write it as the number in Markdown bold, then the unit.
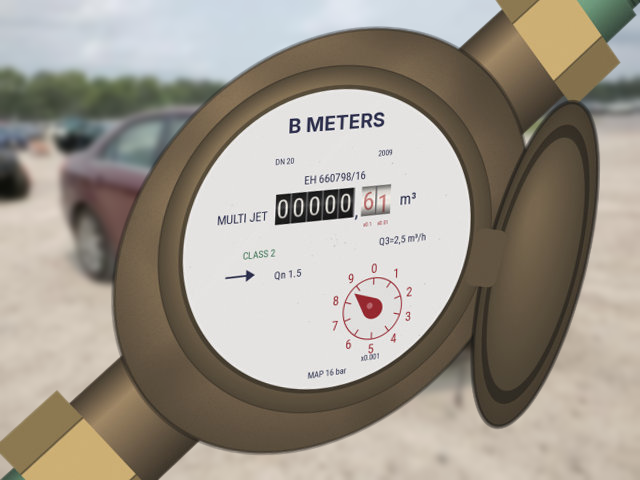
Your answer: **0.608** m³
